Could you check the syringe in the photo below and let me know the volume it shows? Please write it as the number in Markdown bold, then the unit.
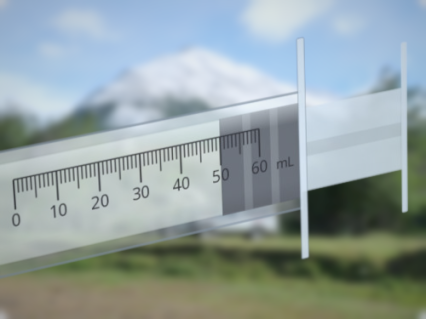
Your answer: **50** mL
